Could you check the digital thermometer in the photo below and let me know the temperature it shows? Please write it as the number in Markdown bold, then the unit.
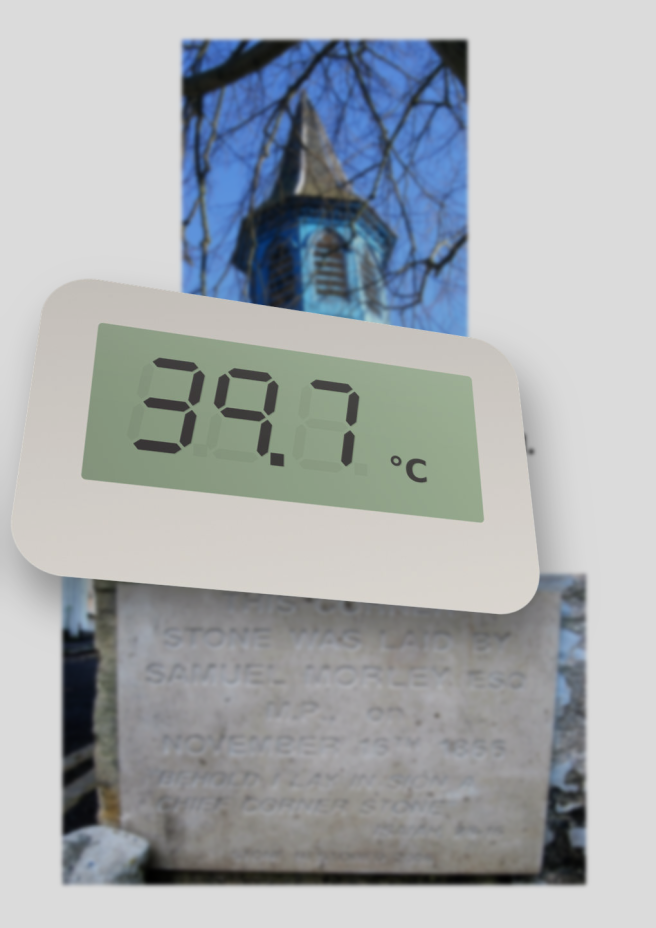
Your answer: **39.7** °C
